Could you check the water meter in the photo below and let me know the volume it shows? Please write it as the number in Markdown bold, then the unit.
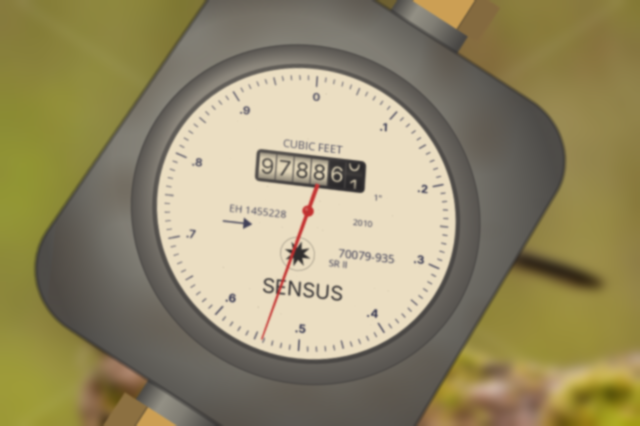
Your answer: **978860.54** ft³
